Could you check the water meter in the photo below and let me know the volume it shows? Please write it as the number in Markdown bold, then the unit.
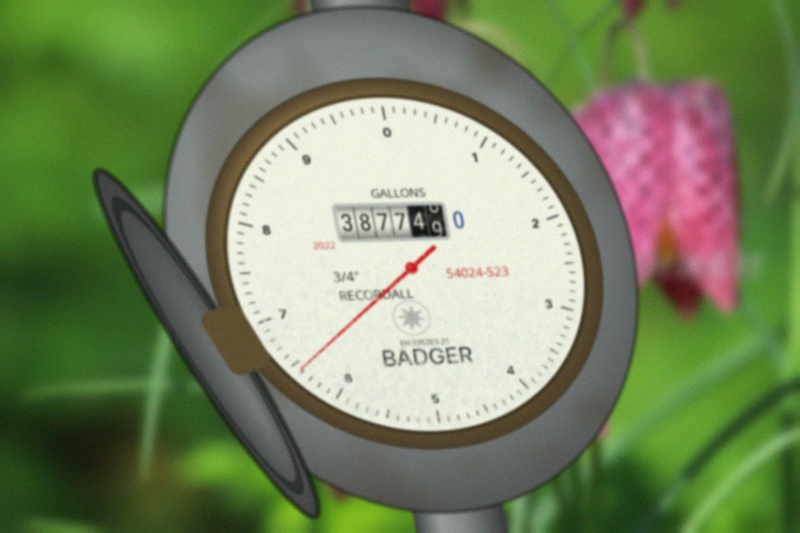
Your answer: **3877486.4** gal
